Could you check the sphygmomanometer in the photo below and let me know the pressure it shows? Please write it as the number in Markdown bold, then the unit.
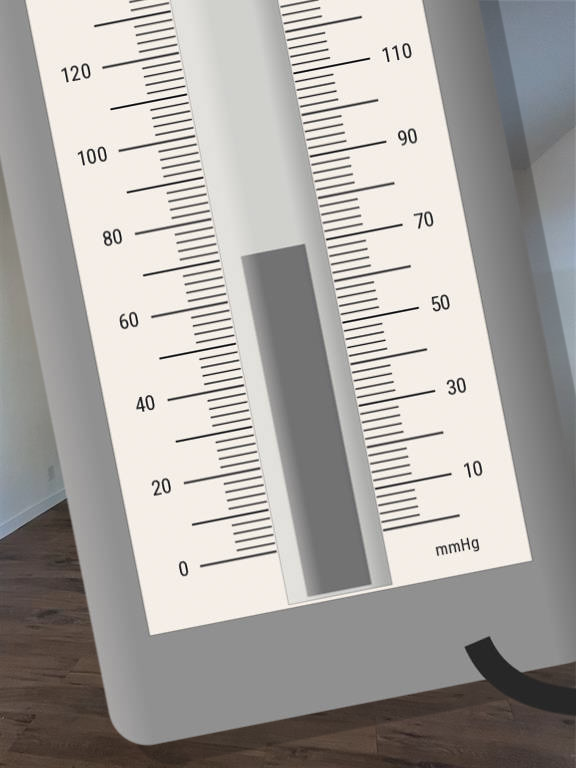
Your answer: **70** mmHg
